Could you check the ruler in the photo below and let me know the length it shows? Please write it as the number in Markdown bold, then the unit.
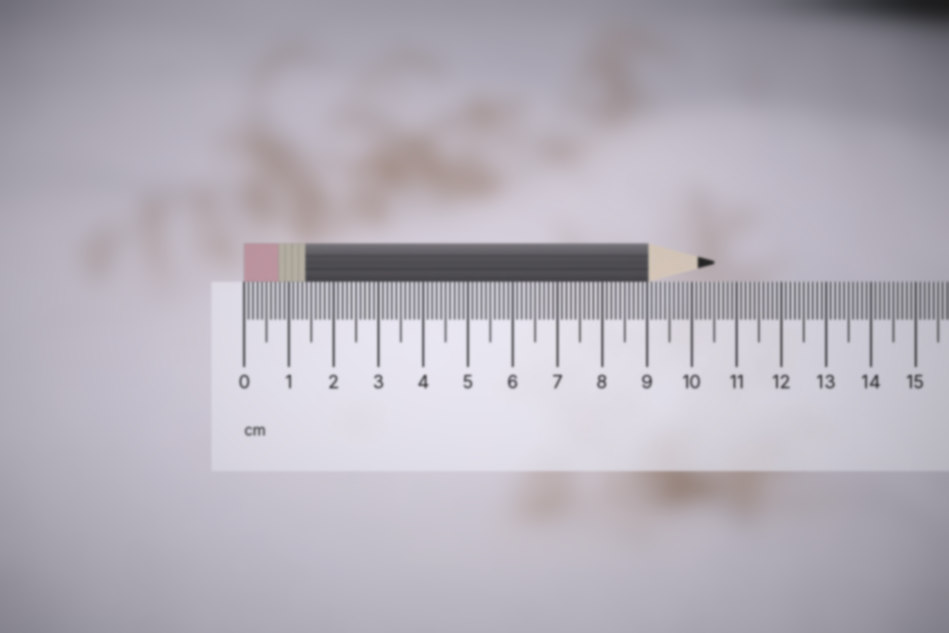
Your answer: **10.5** cm
